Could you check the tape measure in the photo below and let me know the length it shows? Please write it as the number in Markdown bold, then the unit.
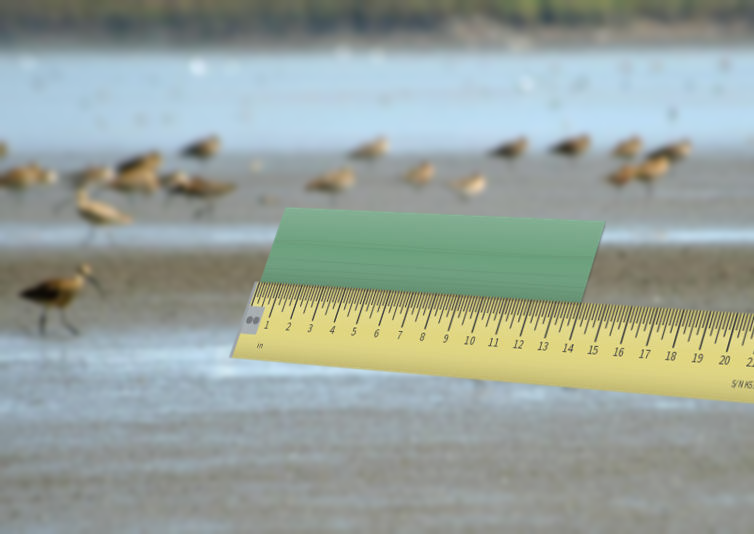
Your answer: **14** in
